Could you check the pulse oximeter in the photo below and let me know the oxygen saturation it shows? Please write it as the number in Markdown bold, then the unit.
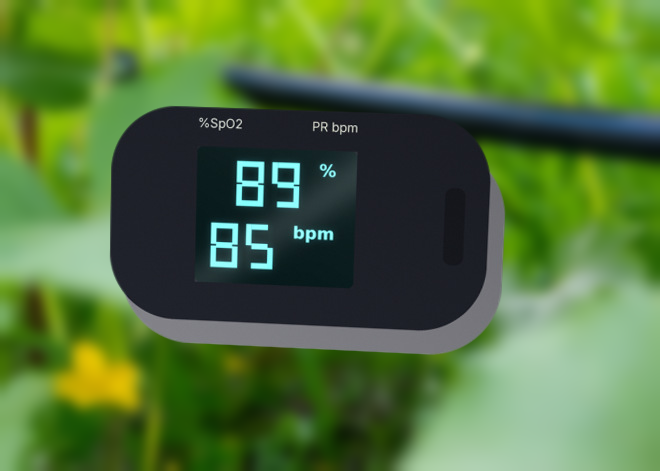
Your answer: **89** %
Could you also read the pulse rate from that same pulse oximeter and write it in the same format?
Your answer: **85** bpm
